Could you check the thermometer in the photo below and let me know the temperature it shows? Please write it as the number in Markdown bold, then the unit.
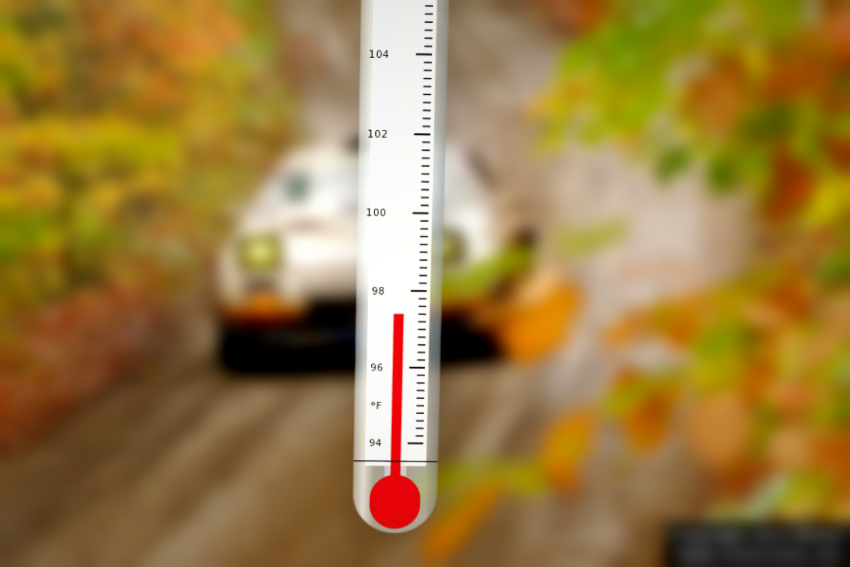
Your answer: **97.4** °F
